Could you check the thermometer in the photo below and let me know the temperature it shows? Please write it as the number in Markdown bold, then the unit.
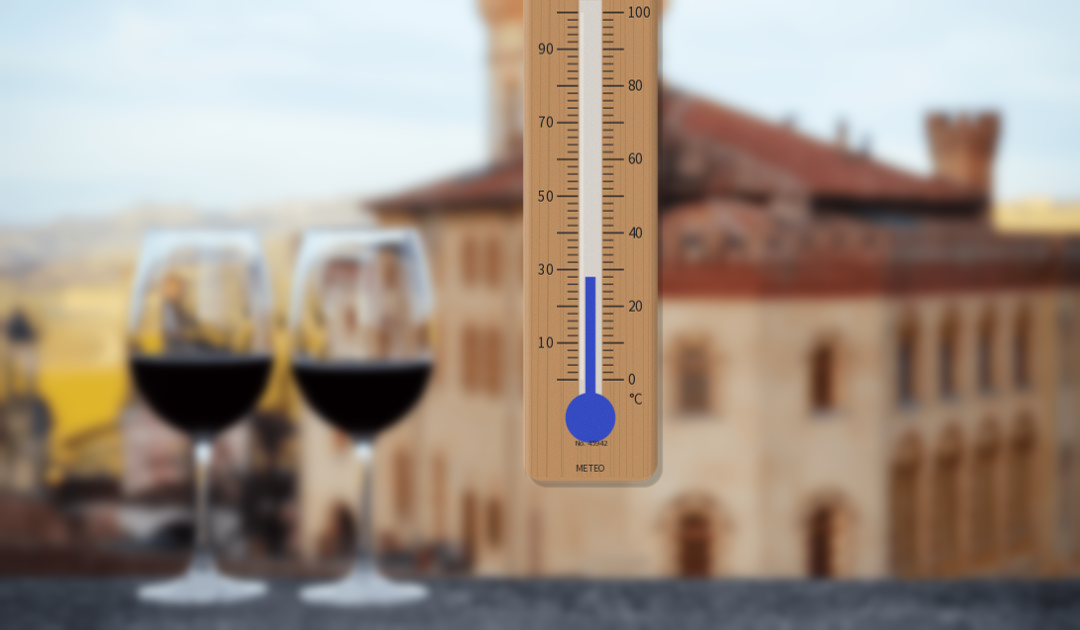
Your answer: **28** °C
